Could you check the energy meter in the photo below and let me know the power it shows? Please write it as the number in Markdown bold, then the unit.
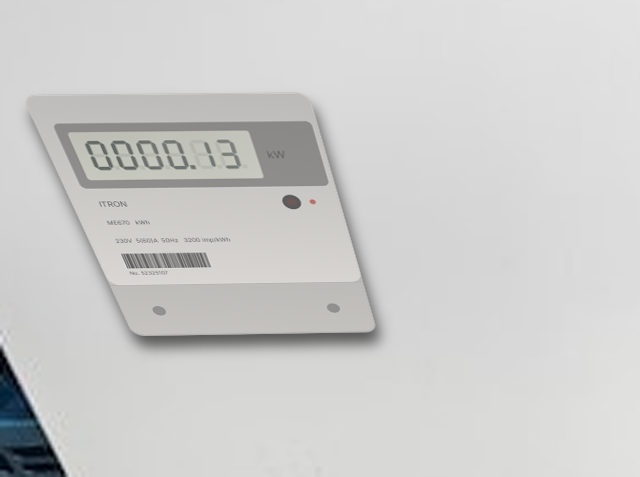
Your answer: **0.13** kW
